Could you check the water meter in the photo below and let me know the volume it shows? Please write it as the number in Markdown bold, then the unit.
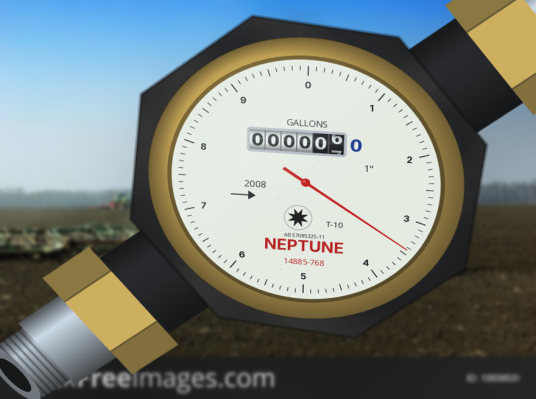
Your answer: **63.4** gal
